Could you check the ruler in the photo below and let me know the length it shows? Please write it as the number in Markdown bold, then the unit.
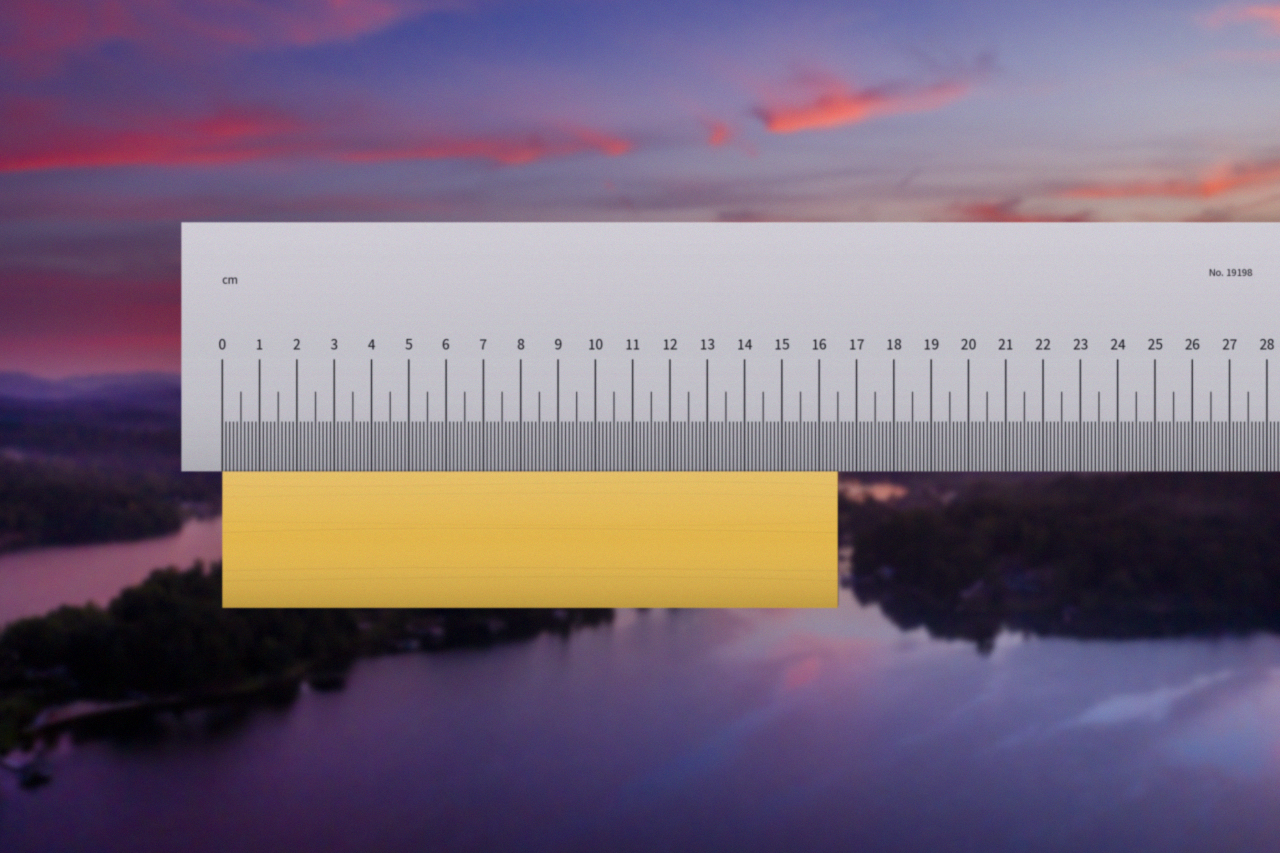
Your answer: **16.5** cm
